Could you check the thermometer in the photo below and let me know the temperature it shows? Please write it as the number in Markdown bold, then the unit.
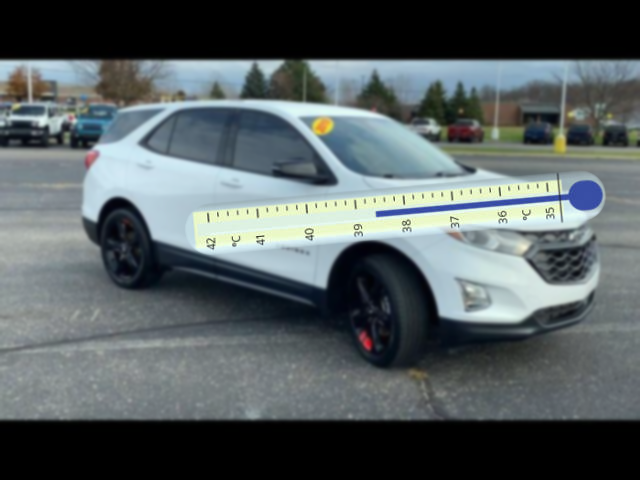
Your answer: **38.6** °C
